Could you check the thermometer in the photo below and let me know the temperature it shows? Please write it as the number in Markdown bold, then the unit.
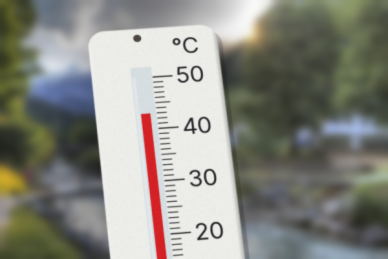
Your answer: **43** °C
